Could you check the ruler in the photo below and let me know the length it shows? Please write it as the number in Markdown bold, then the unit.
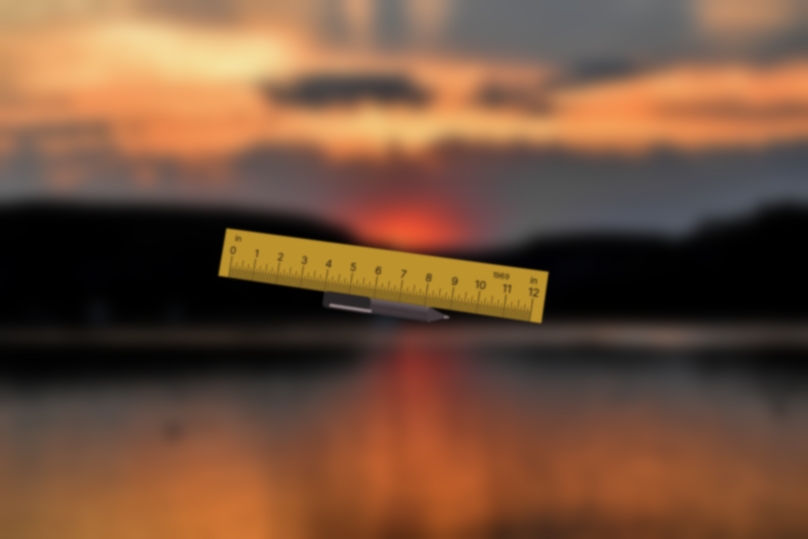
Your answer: **5** in
